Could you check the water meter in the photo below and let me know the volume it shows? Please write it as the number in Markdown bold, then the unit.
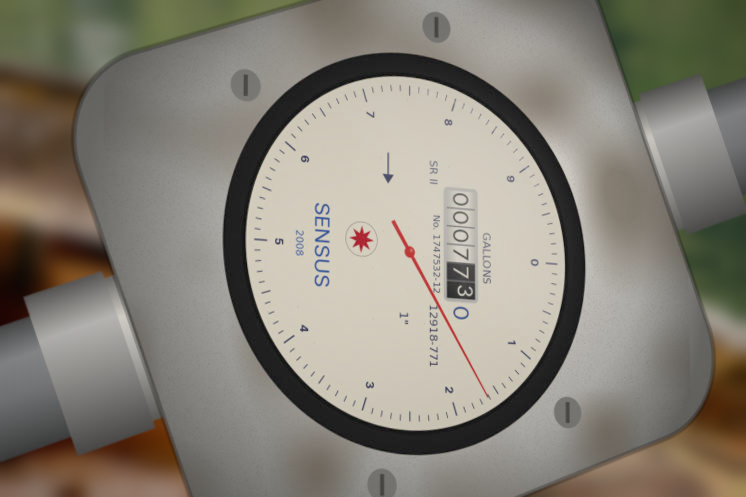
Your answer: **7731.6** gal
